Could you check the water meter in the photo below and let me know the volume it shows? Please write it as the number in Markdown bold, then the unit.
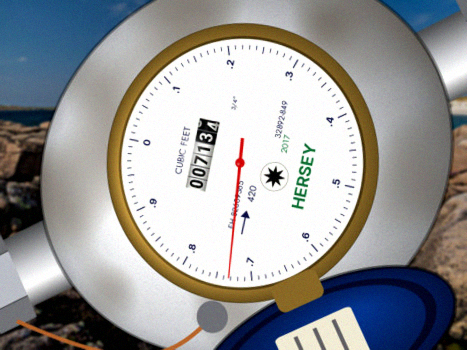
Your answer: **7133.73** ft³
